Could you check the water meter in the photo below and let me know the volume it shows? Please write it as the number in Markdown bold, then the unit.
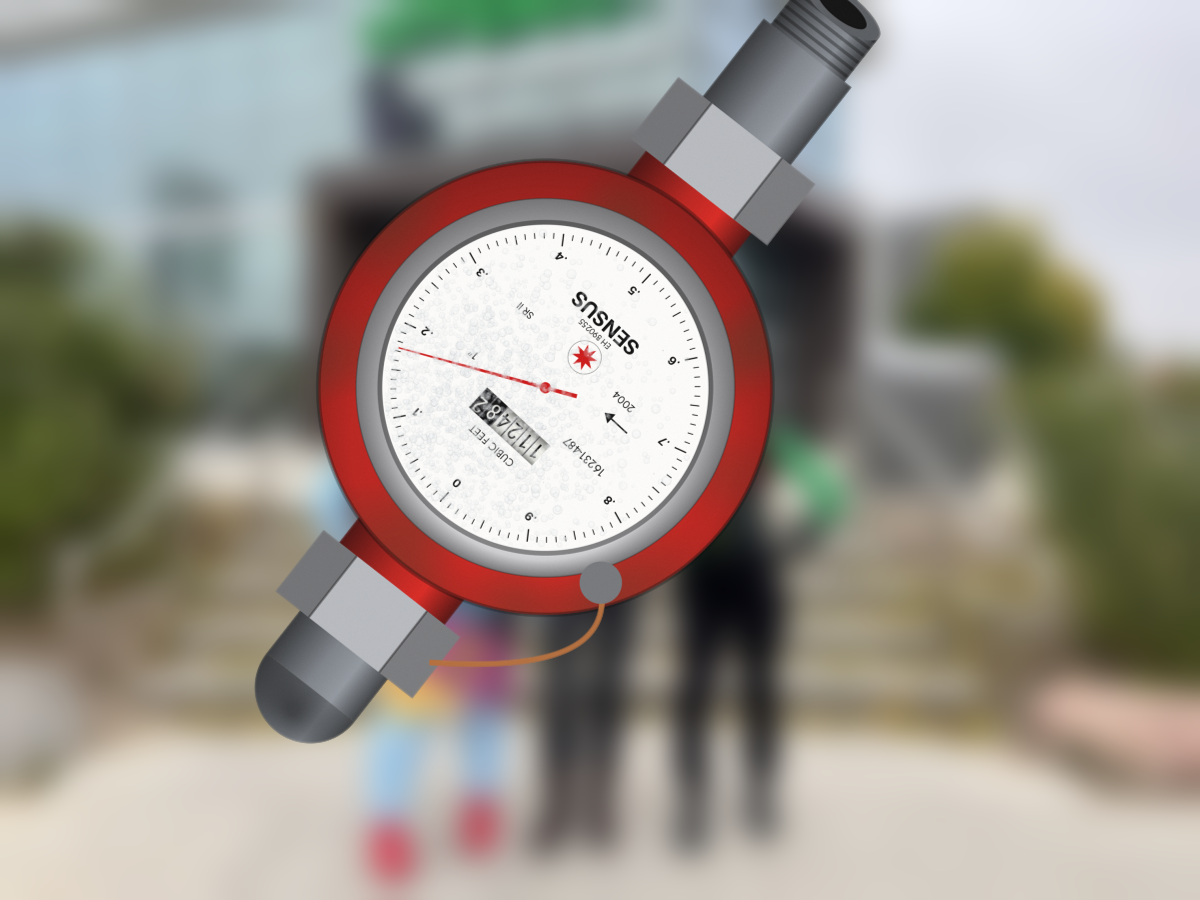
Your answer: **112482.17** ft³
